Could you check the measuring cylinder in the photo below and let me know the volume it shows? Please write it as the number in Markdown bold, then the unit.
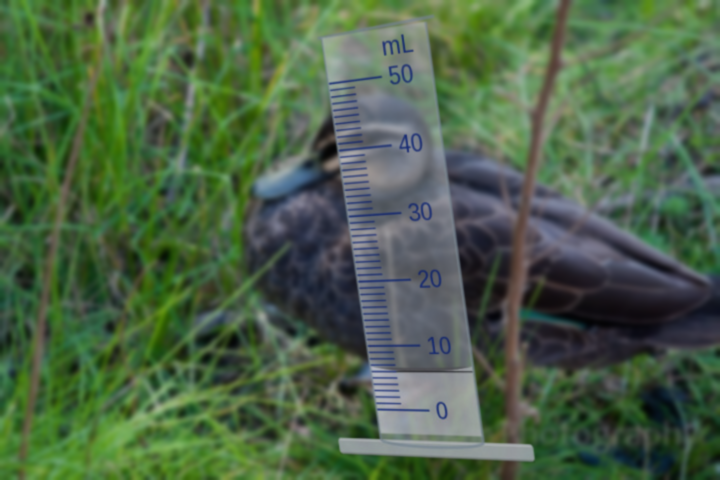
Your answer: **6** mL
